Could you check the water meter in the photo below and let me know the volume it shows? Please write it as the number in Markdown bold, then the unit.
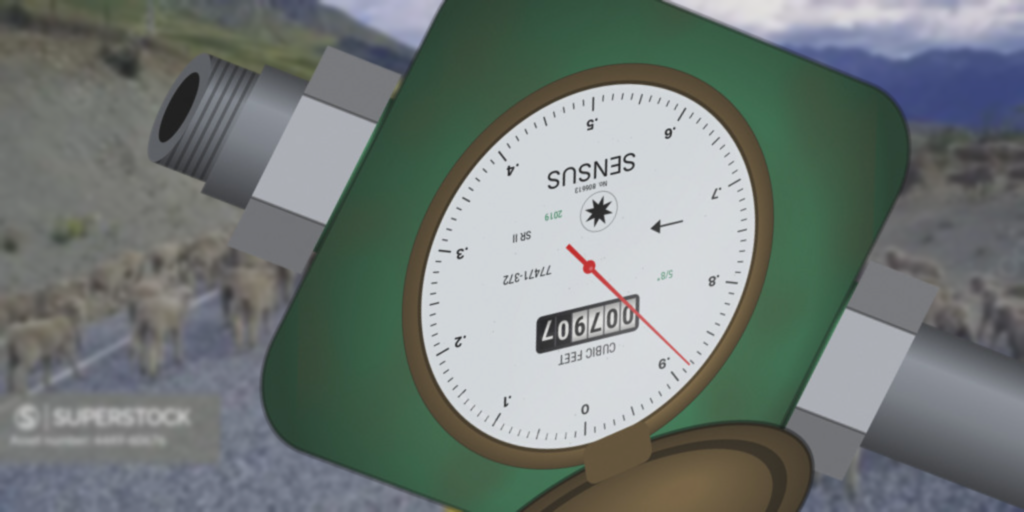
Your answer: **7906.88** ft³
